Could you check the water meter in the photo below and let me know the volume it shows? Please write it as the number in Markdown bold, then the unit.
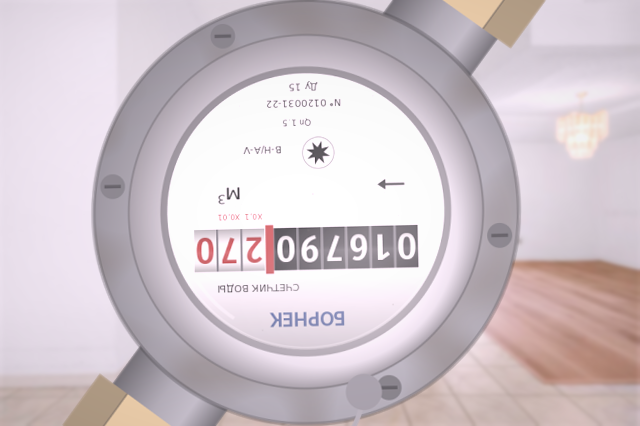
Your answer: **16790.270** m³
